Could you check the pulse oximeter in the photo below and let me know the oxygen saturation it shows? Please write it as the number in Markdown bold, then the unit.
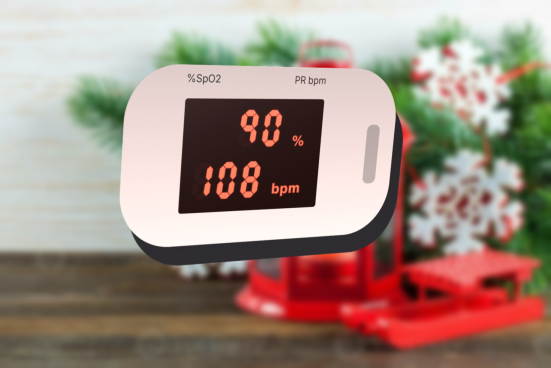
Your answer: **90** %
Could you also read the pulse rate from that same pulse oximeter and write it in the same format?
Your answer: **108** bpm
